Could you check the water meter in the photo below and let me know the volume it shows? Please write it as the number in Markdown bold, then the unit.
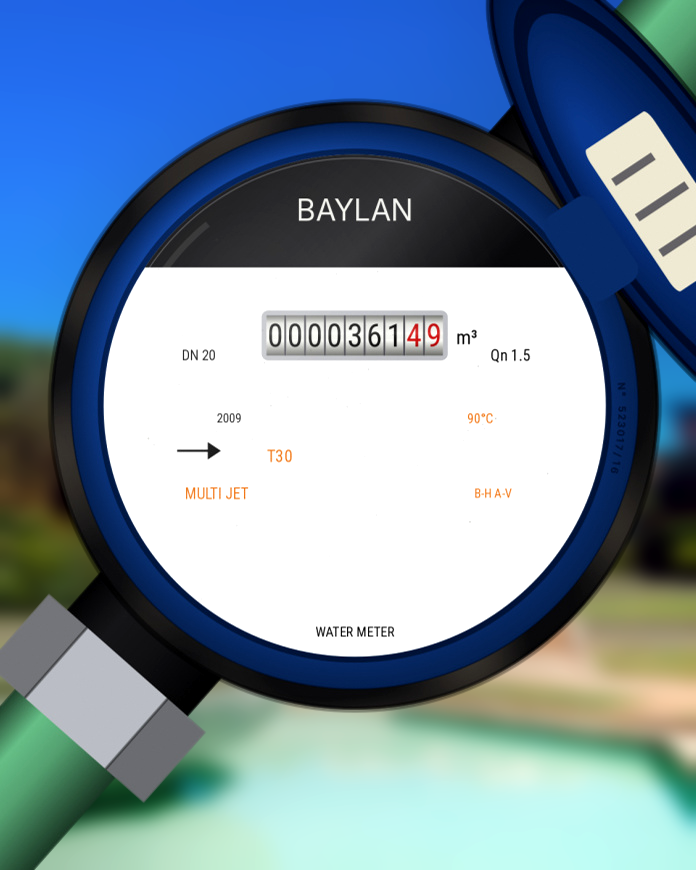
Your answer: **361.49** m³
